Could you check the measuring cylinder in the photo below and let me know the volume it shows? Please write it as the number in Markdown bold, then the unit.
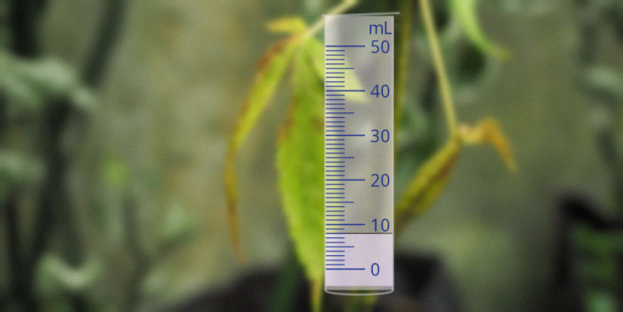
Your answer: **8** mL
